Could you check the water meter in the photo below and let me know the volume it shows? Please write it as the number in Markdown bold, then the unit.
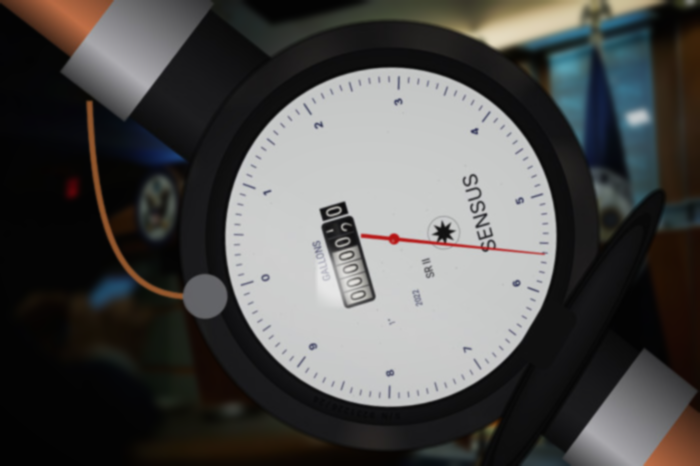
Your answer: **15.6** gal
